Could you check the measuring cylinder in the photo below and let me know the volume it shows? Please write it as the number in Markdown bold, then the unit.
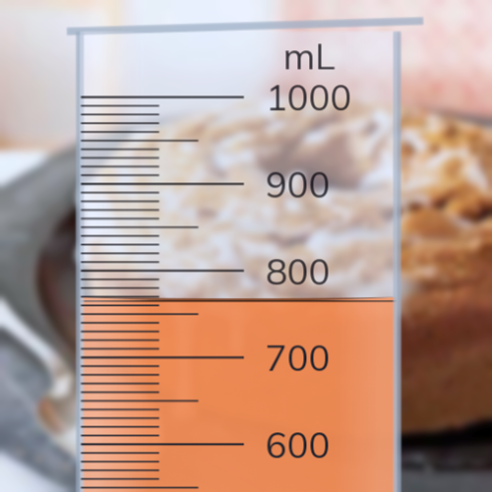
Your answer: **765** mL
